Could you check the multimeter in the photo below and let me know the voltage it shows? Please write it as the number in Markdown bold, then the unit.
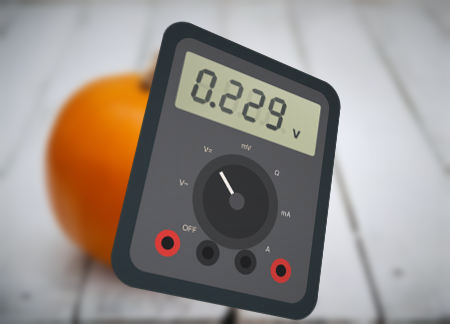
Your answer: **0.229** V
